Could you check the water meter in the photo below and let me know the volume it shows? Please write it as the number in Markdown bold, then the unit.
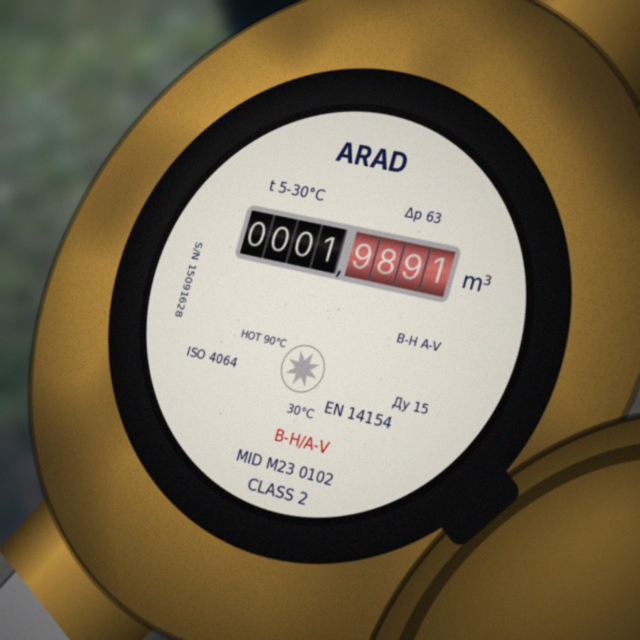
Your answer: **1.9891** m³
